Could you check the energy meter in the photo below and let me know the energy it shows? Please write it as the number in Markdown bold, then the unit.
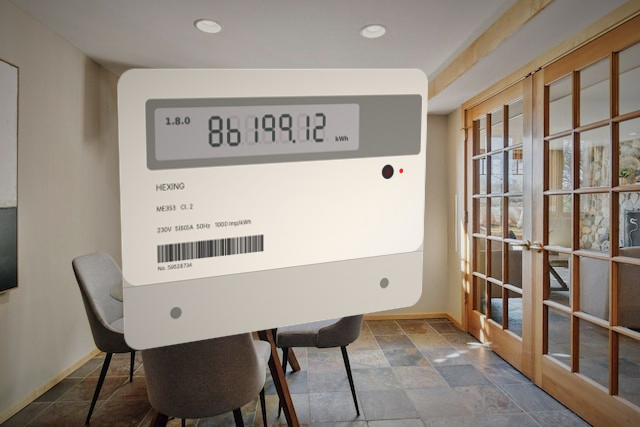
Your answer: **86199.12** kWh
